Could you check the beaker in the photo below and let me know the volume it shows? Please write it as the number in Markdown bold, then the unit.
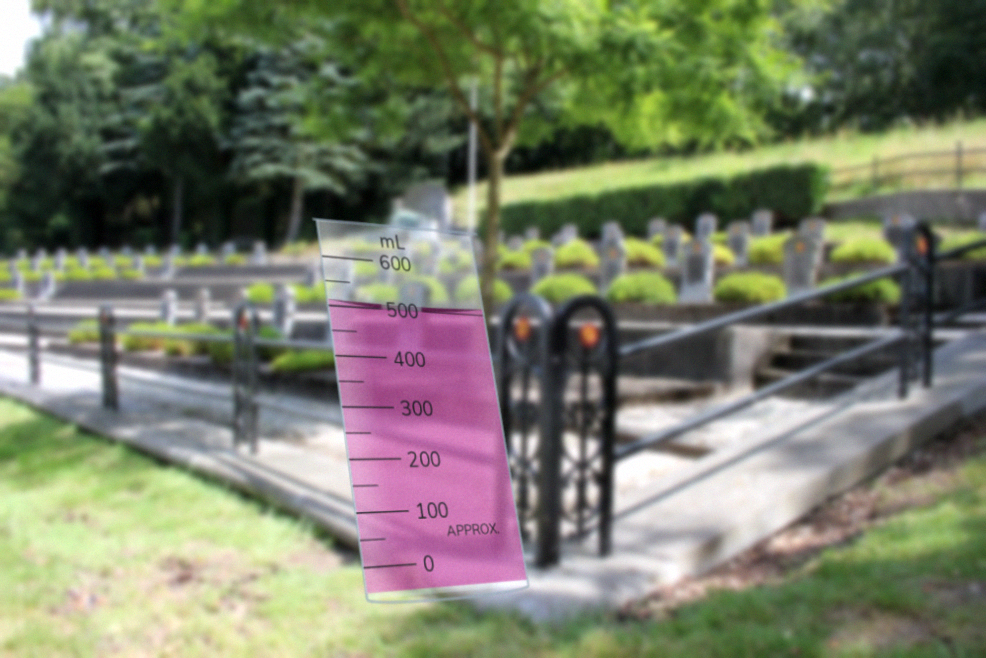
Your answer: **500** mL
